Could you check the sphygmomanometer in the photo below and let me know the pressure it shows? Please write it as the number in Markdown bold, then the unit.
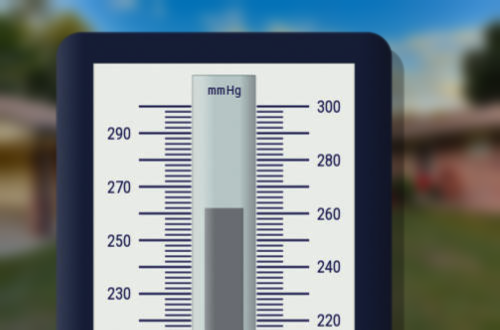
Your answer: **262** mmHg
